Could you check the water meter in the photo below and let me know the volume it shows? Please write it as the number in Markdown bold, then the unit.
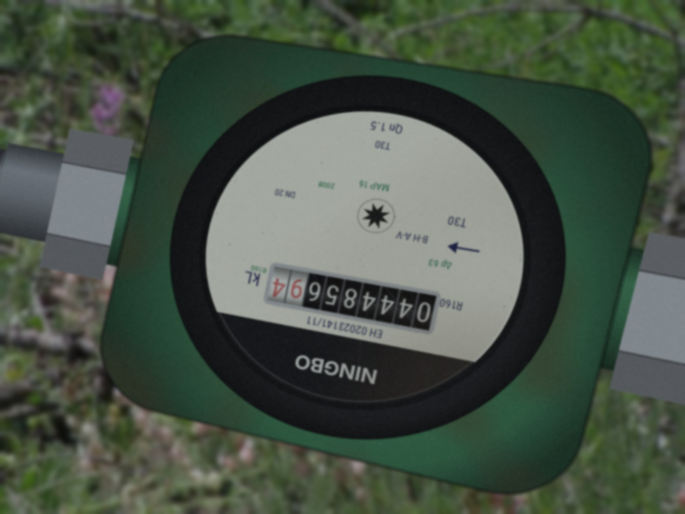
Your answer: **444856.94** kL
